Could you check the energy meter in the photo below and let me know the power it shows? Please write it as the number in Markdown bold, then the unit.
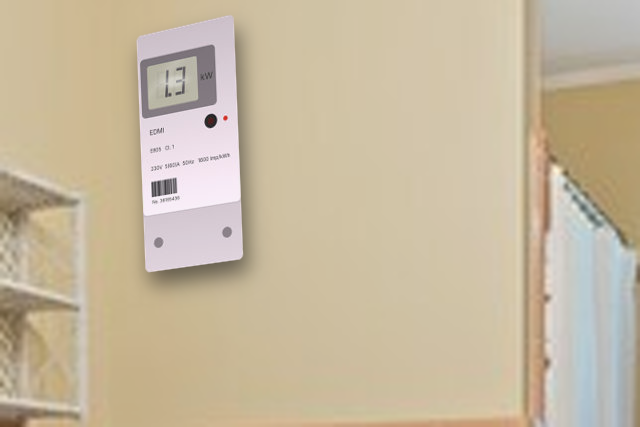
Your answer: **1.3** kW
